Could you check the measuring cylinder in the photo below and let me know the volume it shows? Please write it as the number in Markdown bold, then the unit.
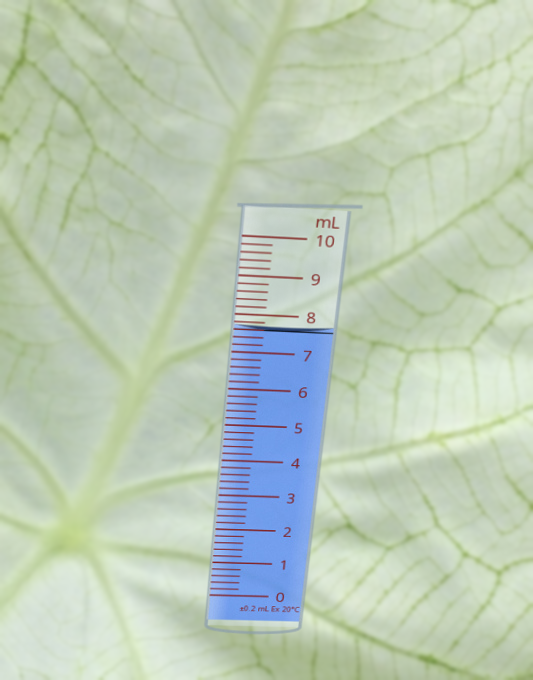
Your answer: **7.6** mL
